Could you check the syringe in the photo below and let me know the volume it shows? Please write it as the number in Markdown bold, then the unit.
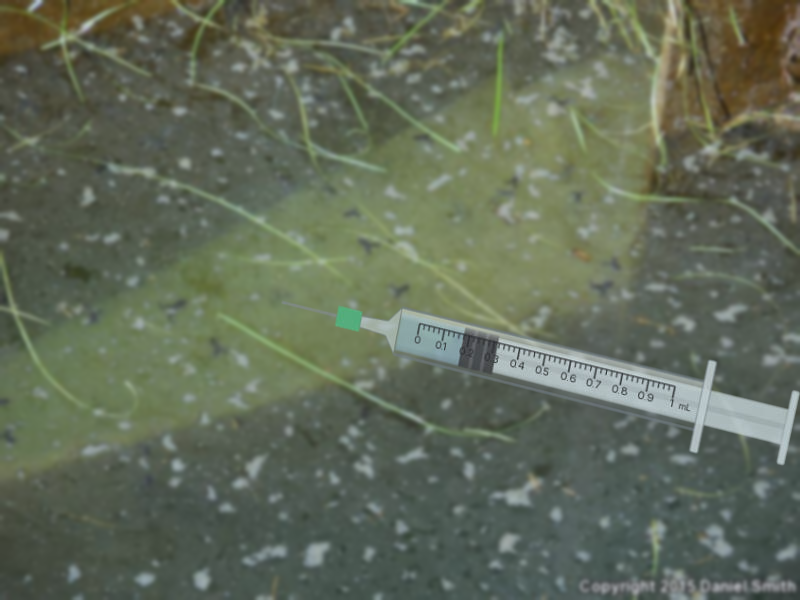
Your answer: **0.18** mL
